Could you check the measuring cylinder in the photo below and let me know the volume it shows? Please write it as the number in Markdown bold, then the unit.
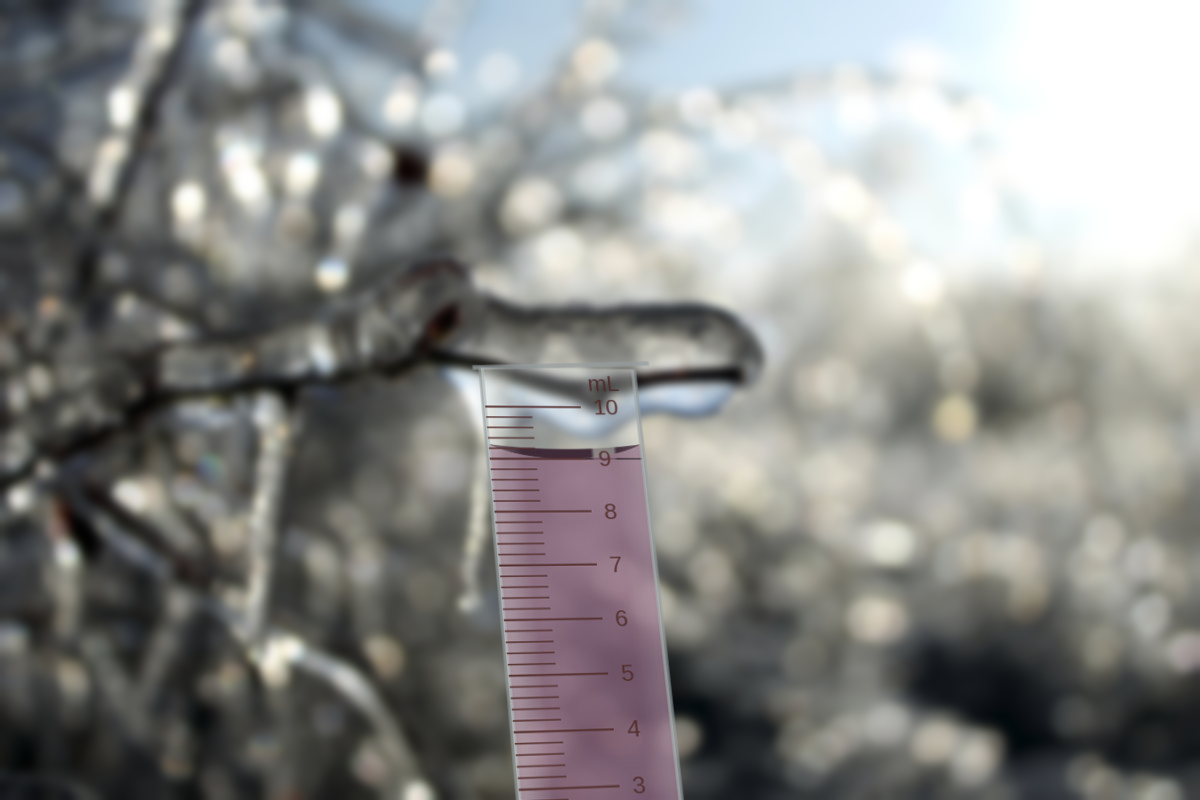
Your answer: **9** mL
